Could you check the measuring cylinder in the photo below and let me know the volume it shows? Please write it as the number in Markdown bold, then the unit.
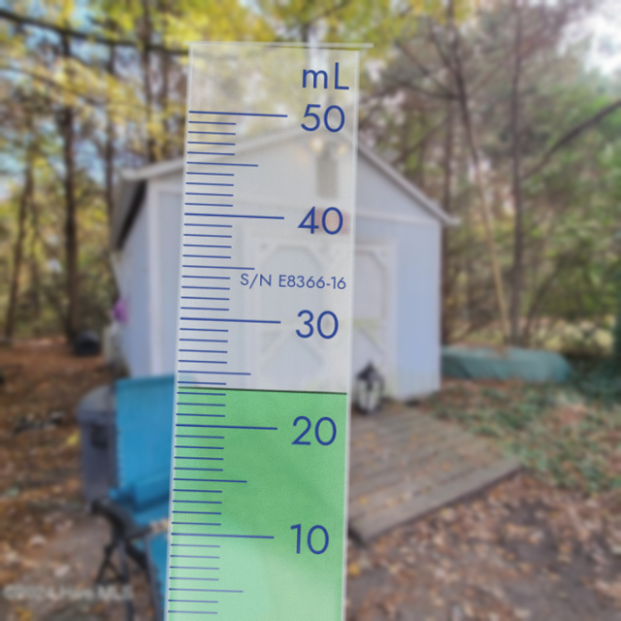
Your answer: **23.5** mL
